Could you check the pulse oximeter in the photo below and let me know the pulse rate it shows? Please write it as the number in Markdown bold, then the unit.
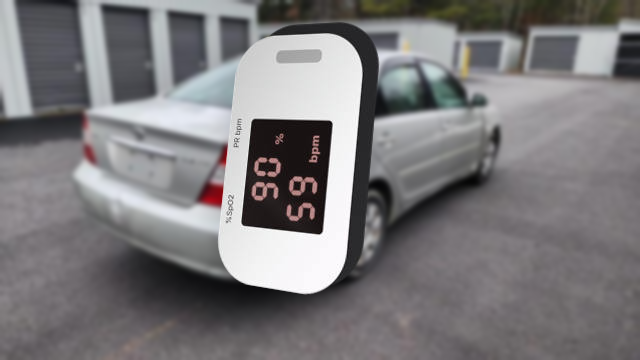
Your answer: **59** bpm
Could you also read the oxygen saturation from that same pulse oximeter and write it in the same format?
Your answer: **90** %
